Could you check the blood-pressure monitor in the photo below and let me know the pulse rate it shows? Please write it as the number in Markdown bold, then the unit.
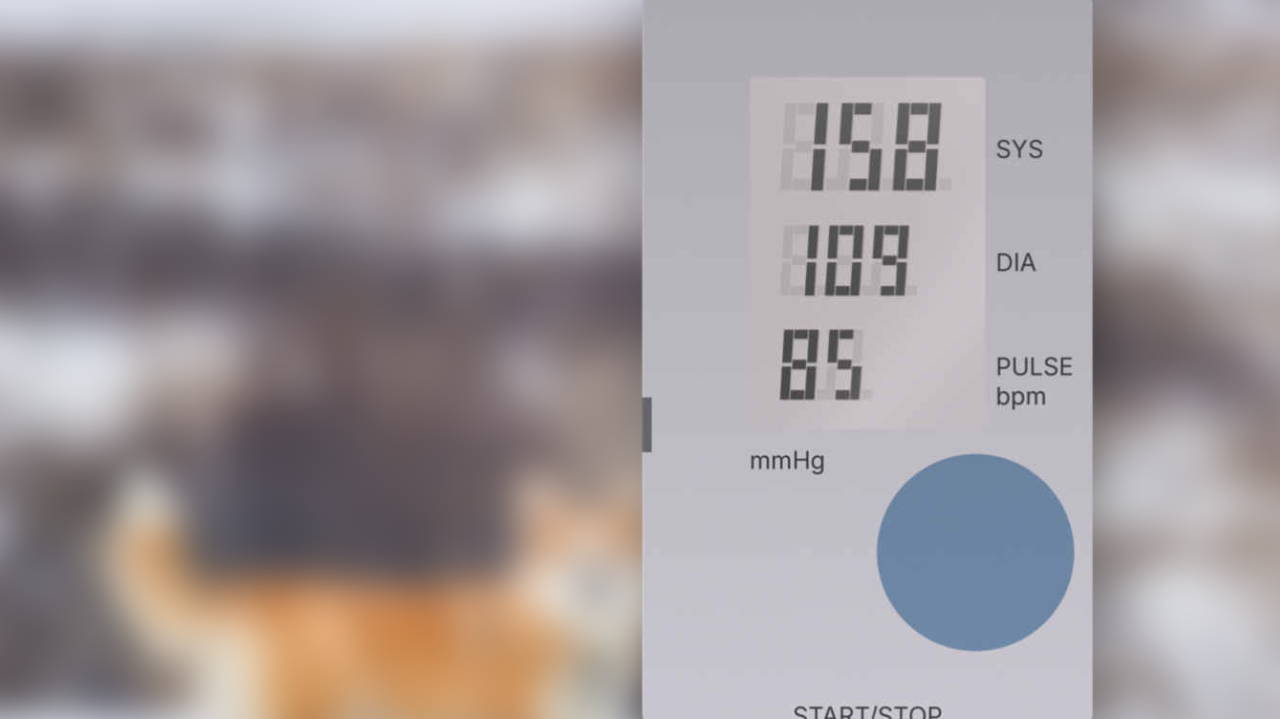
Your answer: **85** bpm
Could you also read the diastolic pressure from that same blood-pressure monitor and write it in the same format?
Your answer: **109** mmHg
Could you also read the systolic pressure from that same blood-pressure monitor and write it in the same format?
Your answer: **158** mmHg
